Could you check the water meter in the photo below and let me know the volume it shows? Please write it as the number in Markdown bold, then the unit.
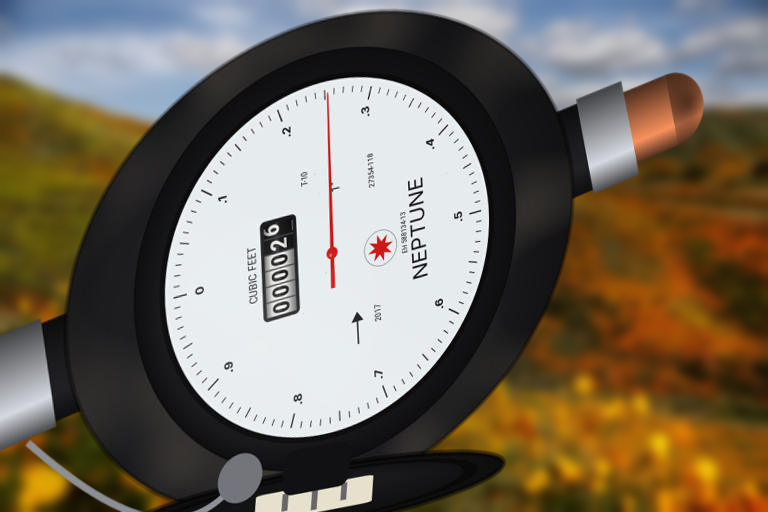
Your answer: **26.25** ft³
